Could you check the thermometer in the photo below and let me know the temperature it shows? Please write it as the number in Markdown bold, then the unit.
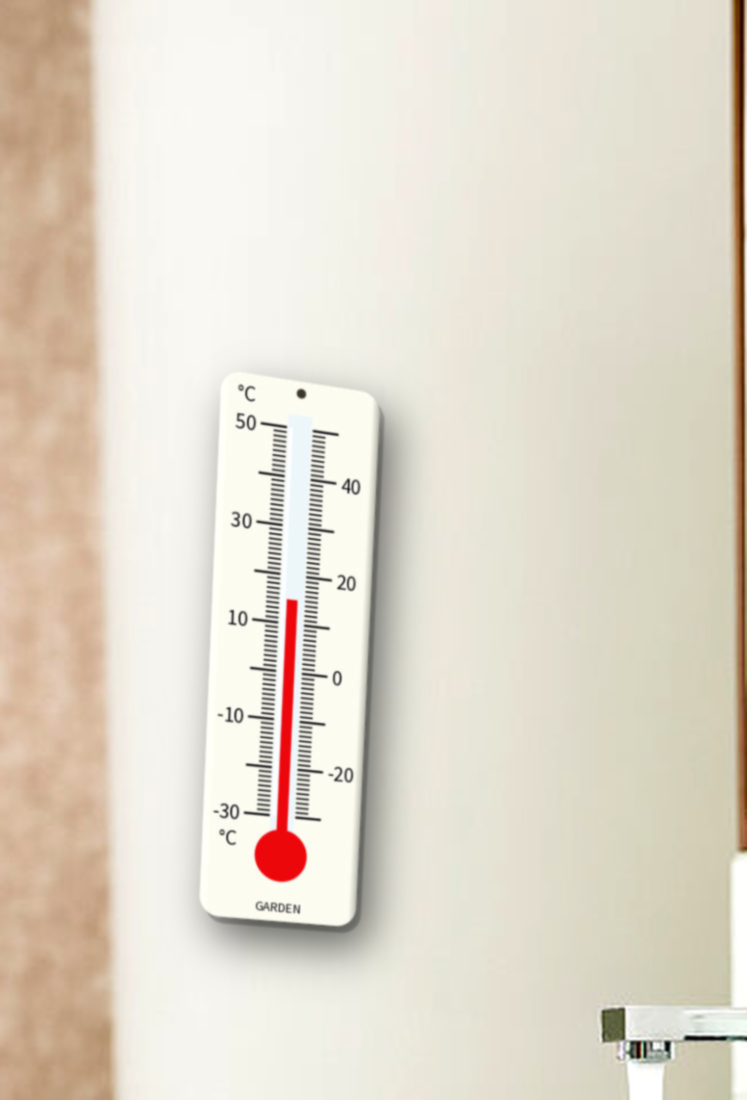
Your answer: **15** °C
